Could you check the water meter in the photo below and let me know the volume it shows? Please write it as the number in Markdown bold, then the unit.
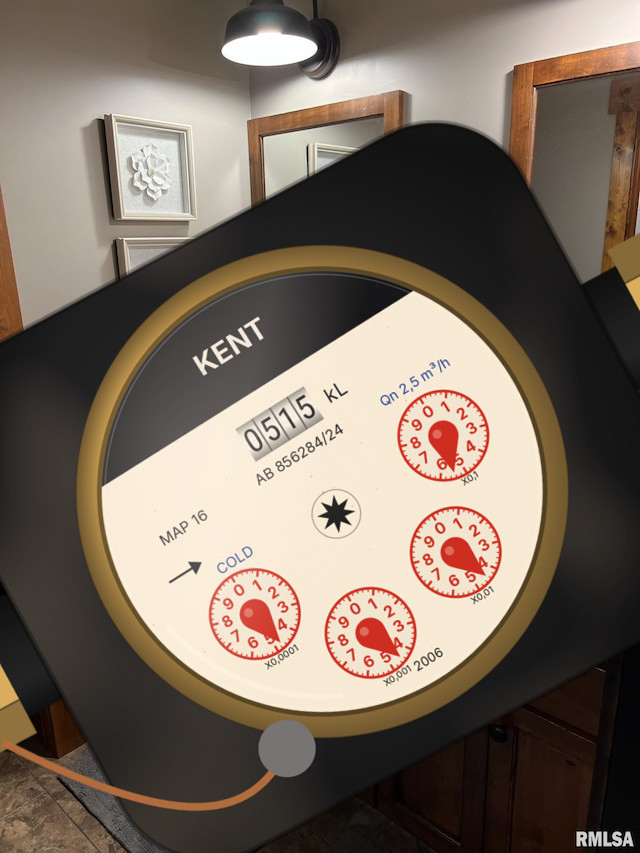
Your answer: **515.5444** kL
